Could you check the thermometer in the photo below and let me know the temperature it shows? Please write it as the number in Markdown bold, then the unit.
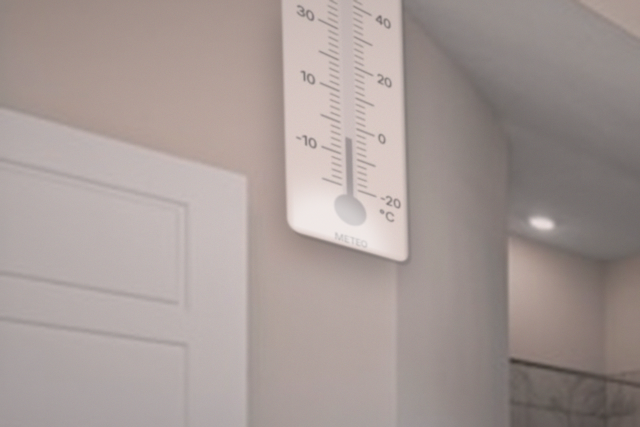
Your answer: **-4** °C
